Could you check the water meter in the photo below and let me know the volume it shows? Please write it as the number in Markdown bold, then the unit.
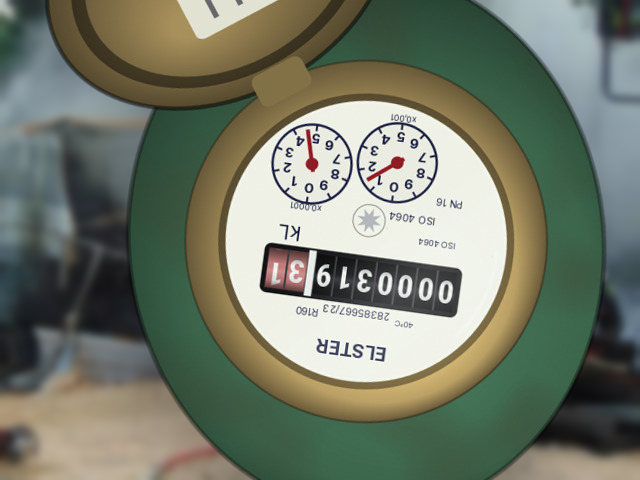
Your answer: **319.3114** kL
